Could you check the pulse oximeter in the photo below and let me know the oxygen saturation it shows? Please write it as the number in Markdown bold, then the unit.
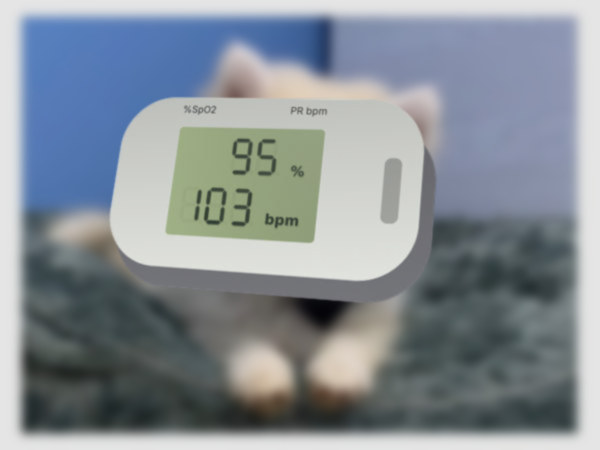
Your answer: **95** %
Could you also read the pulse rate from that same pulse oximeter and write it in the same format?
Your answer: **103** bpm
